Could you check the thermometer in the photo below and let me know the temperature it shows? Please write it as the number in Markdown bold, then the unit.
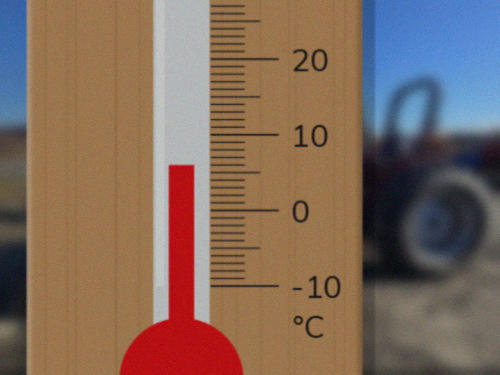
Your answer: **6** °C
